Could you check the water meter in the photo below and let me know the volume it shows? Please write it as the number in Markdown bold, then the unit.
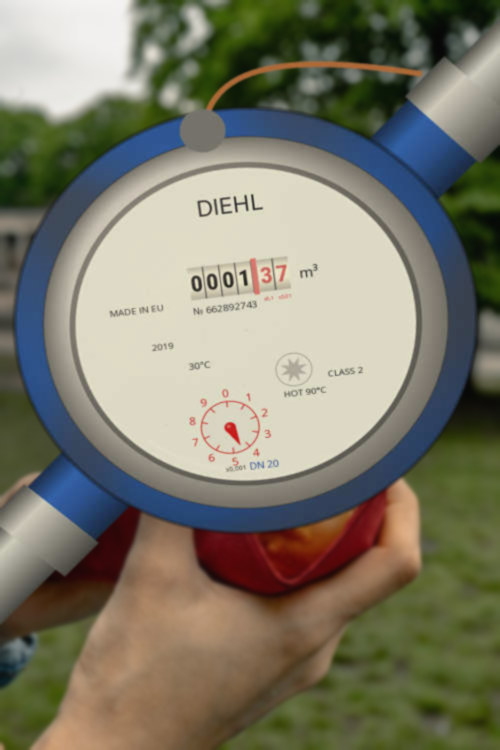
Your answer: **1.374** m³
